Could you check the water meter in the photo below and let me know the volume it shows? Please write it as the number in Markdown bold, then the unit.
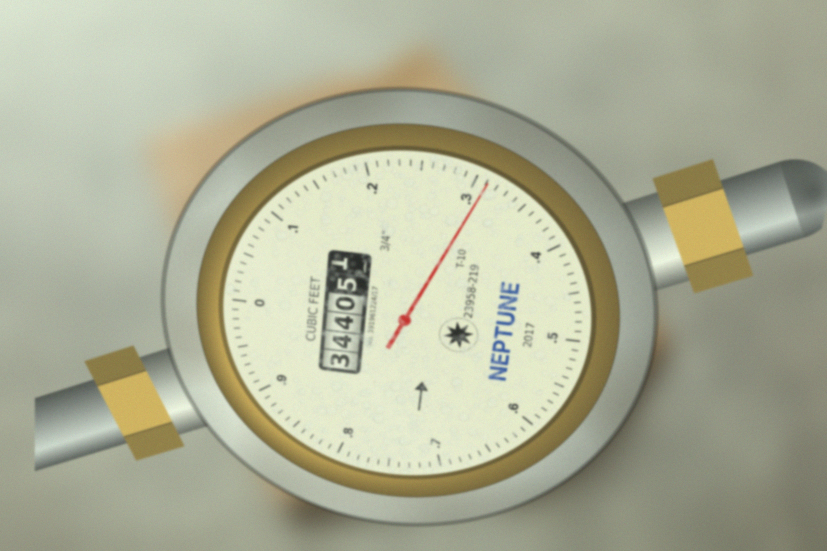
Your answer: **344051.31** ft³
